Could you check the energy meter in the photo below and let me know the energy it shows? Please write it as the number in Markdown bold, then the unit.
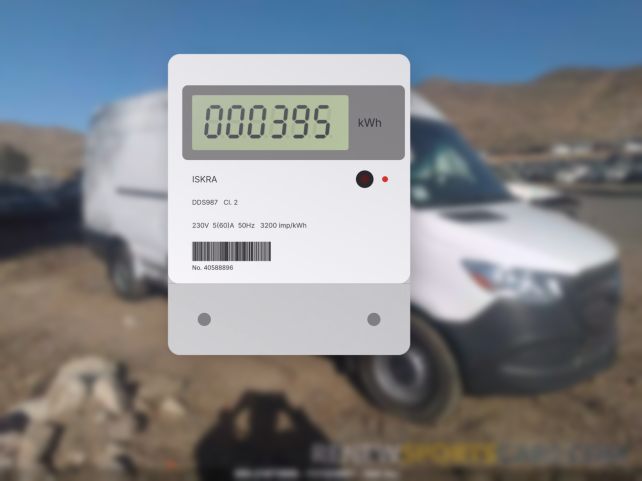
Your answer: **395** kWh
